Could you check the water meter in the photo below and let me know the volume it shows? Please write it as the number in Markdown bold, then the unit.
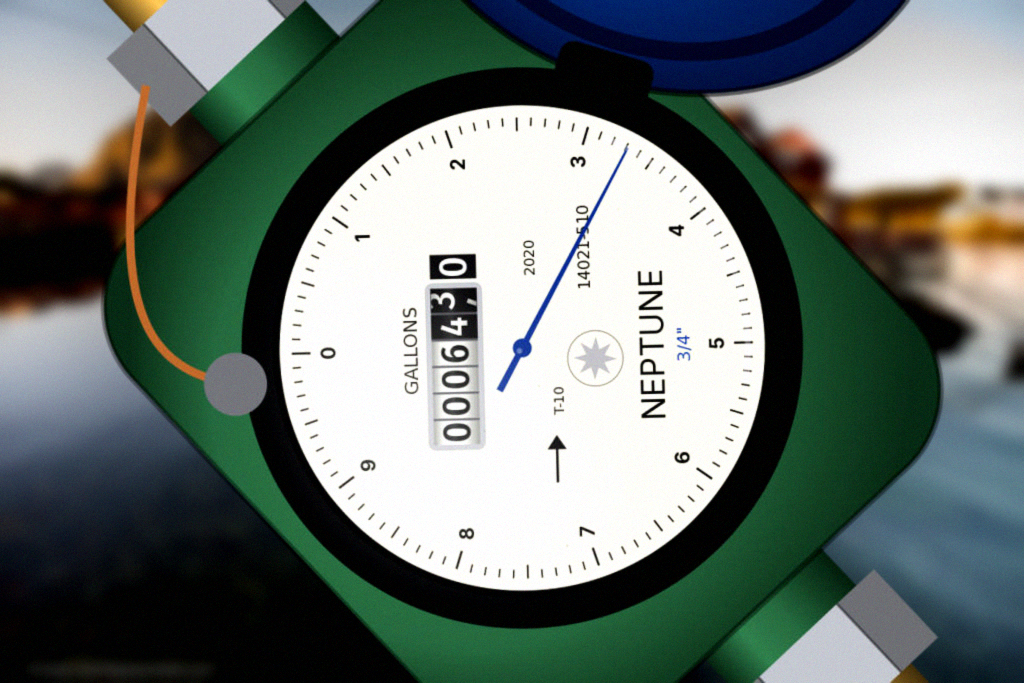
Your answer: **6433.3** gal
